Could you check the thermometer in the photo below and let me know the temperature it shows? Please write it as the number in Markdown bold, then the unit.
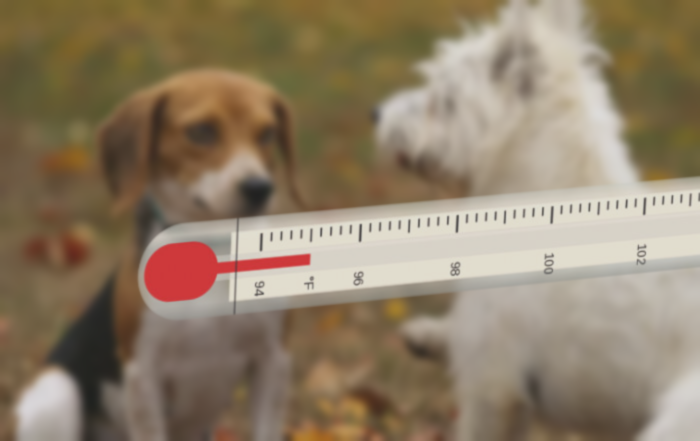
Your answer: **95** °F
